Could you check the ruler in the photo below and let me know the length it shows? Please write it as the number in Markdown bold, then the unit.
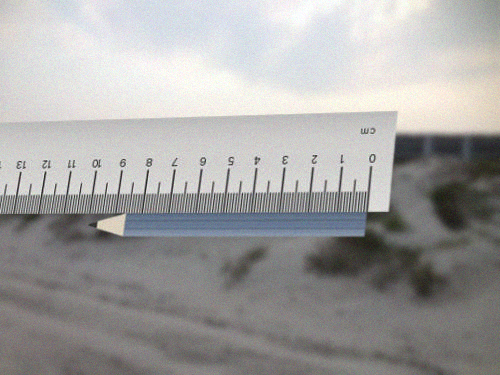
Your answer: **10** cm
